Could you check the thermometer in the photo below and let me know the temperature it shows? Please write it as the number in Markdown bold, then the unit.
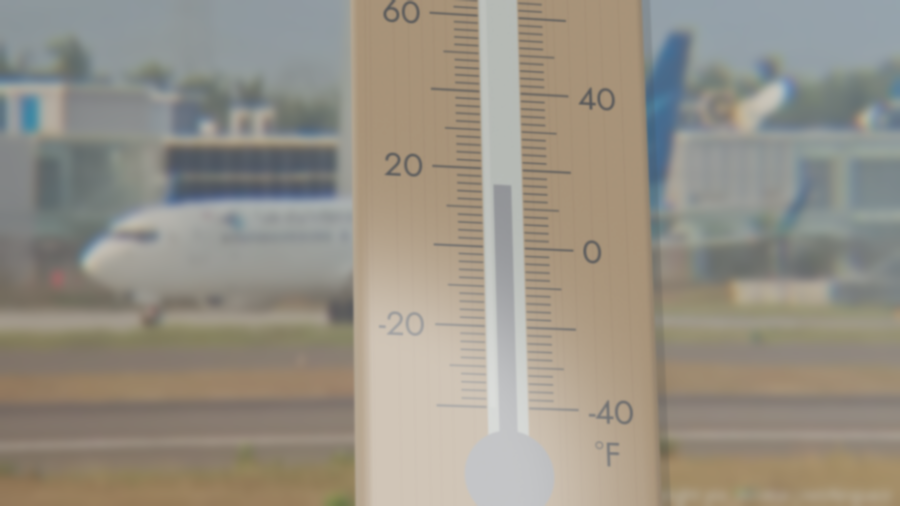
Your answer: **16** °F
